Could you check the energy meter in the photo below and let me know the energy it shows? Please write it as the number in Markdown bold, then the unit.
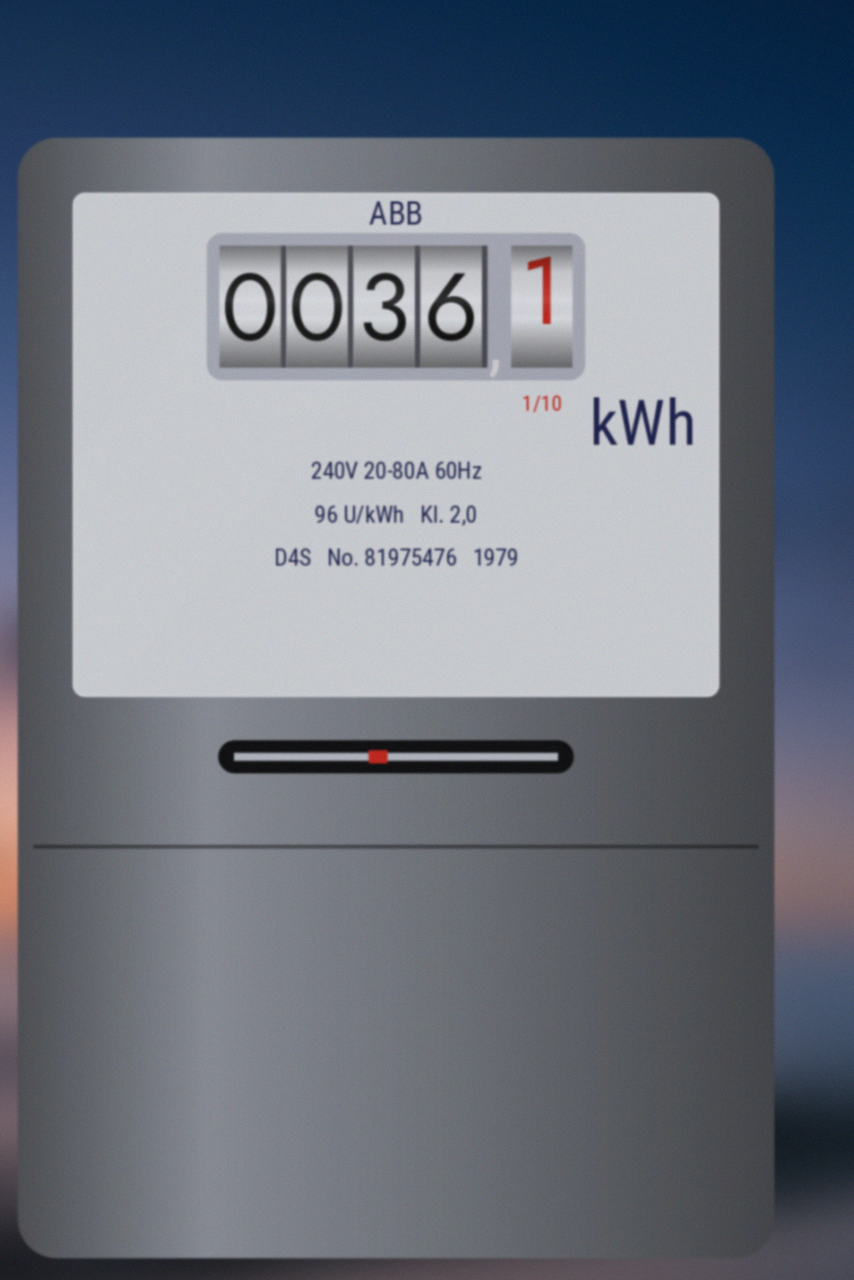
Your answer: **36.1** kWh
